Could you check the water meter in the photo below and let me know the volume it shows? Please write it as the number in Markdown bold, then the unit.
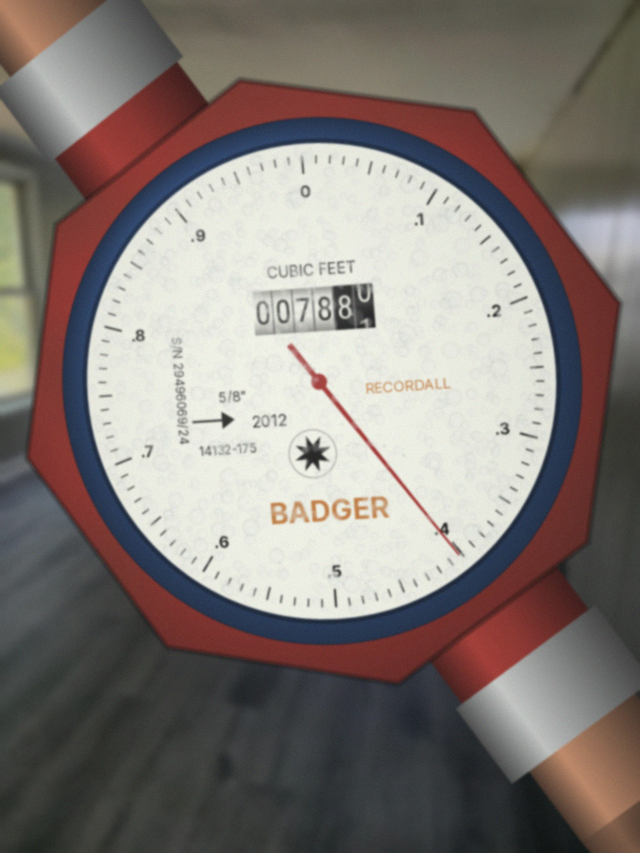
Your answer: **7880.40** ft³
